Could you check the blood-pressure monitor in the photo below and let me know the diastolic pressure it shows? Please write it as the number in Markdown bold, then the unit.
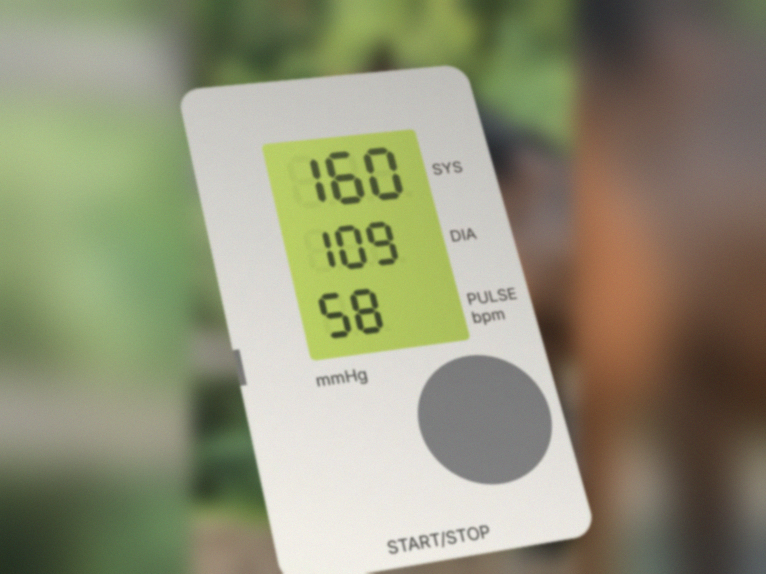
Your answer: **109** mmHg
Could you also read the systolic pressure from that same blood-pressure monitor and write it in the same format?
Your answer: **160** mmHg
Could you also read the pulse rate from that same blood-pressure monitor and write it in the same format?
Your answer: **58** bpm
